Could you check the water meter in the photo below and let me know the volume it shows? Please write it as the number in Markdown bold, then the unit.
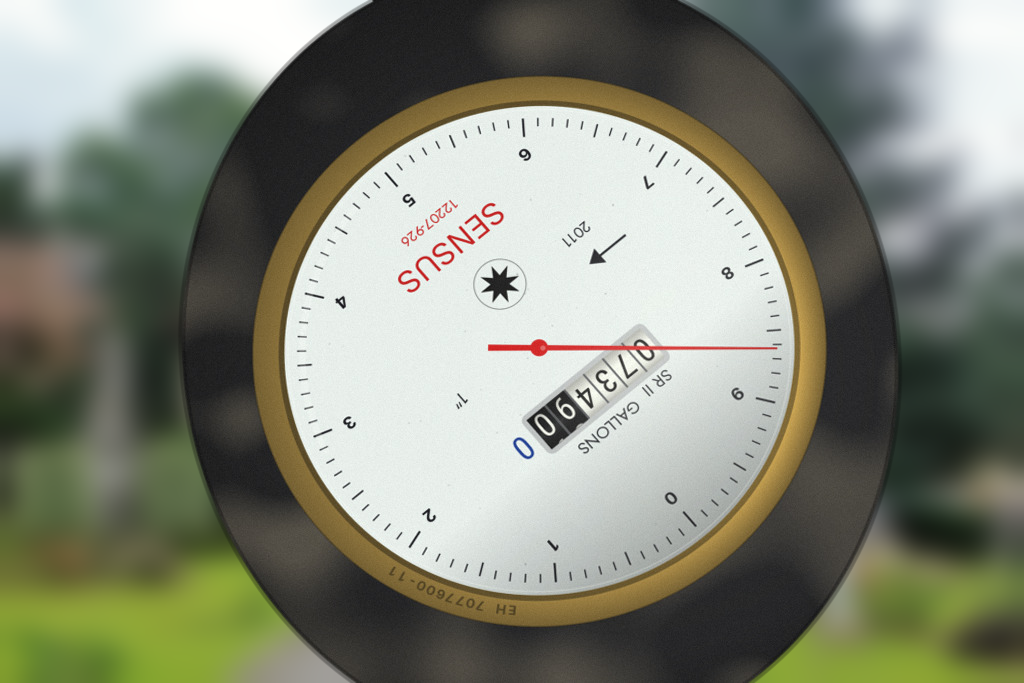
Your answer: **734898.6** gal
